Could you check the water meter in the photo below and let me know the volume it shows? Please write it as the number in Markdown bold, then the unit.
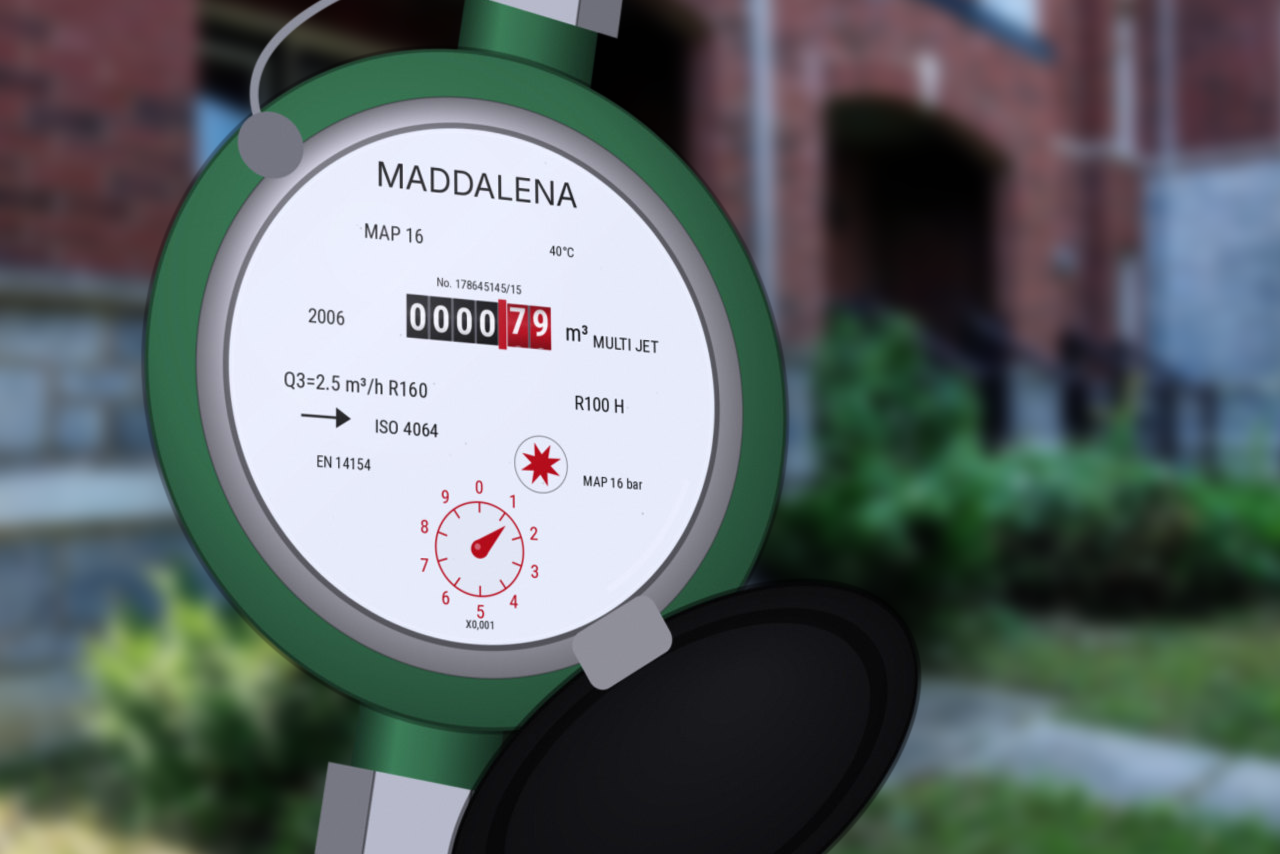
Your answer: **0.791** m³
